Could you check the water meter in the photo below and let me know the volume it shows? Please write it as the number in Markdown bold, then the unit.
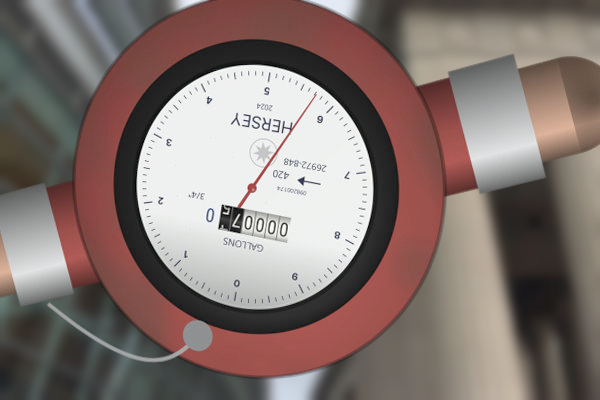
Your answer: **745.7** gal
